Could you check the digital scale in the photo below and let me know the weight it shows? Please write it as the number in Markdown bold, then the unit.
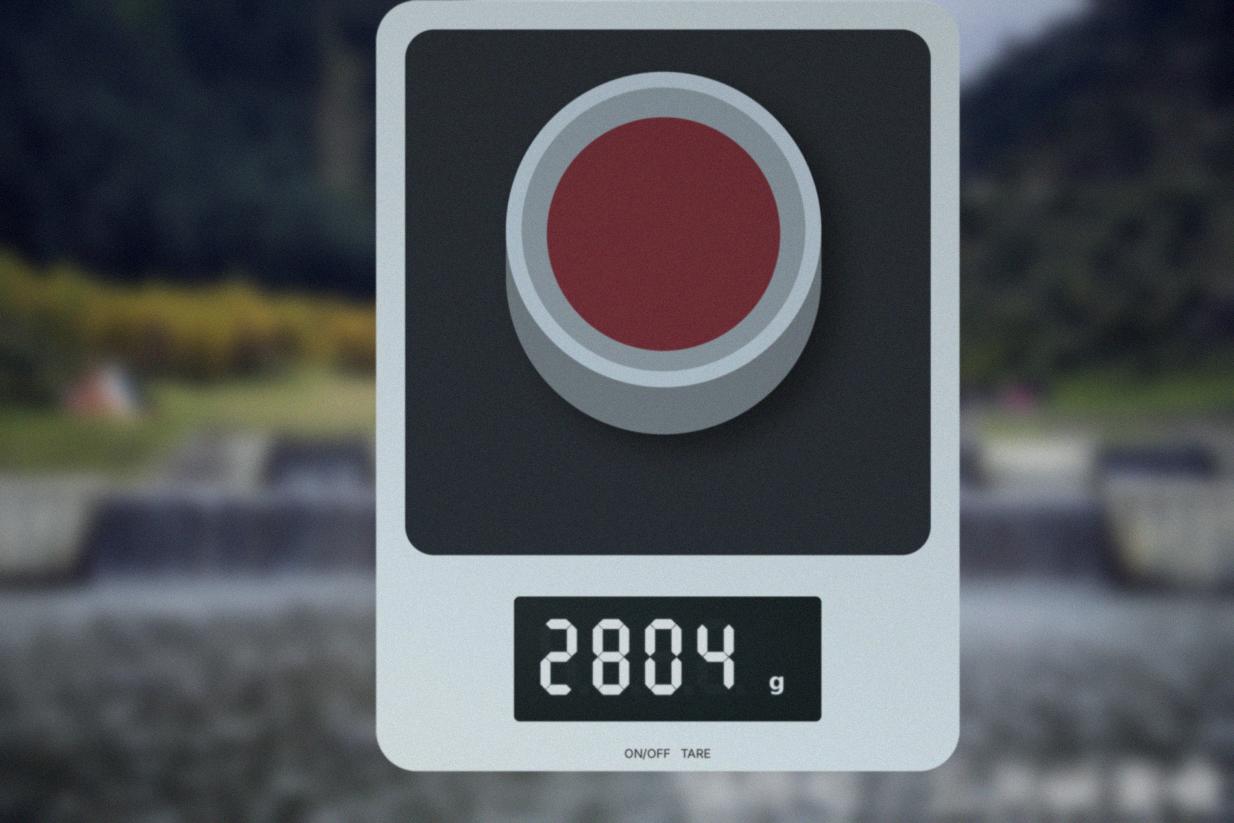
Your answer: **2804** g
